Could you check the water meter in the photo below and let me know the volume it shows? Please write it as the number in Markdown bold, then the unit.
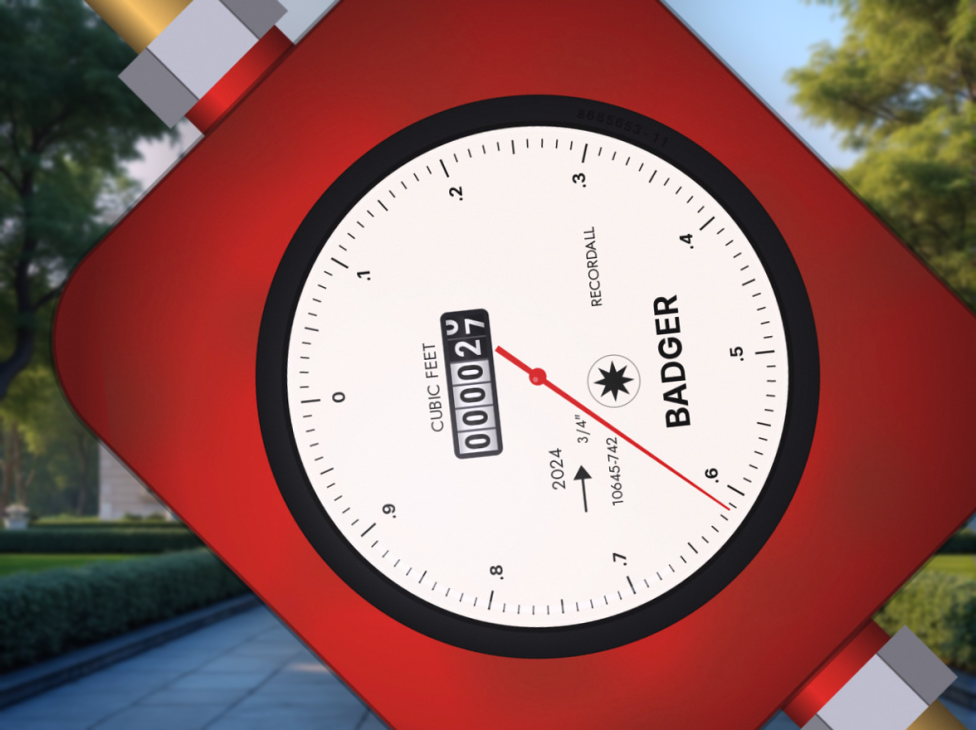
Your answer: **26.61** ft³
